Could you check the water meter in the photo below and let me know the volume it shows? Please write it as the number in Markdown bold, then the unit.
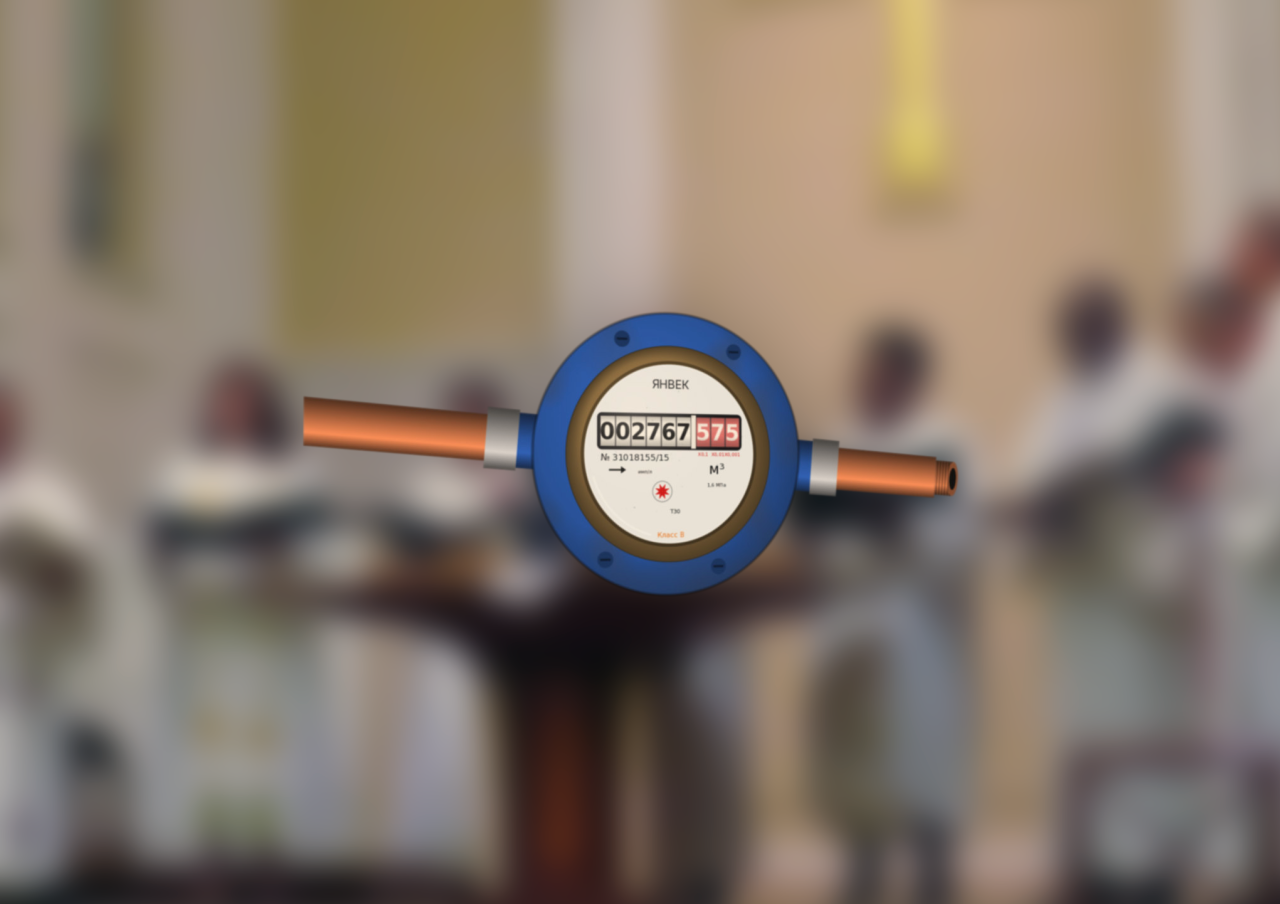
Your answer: **2767.575** m³
